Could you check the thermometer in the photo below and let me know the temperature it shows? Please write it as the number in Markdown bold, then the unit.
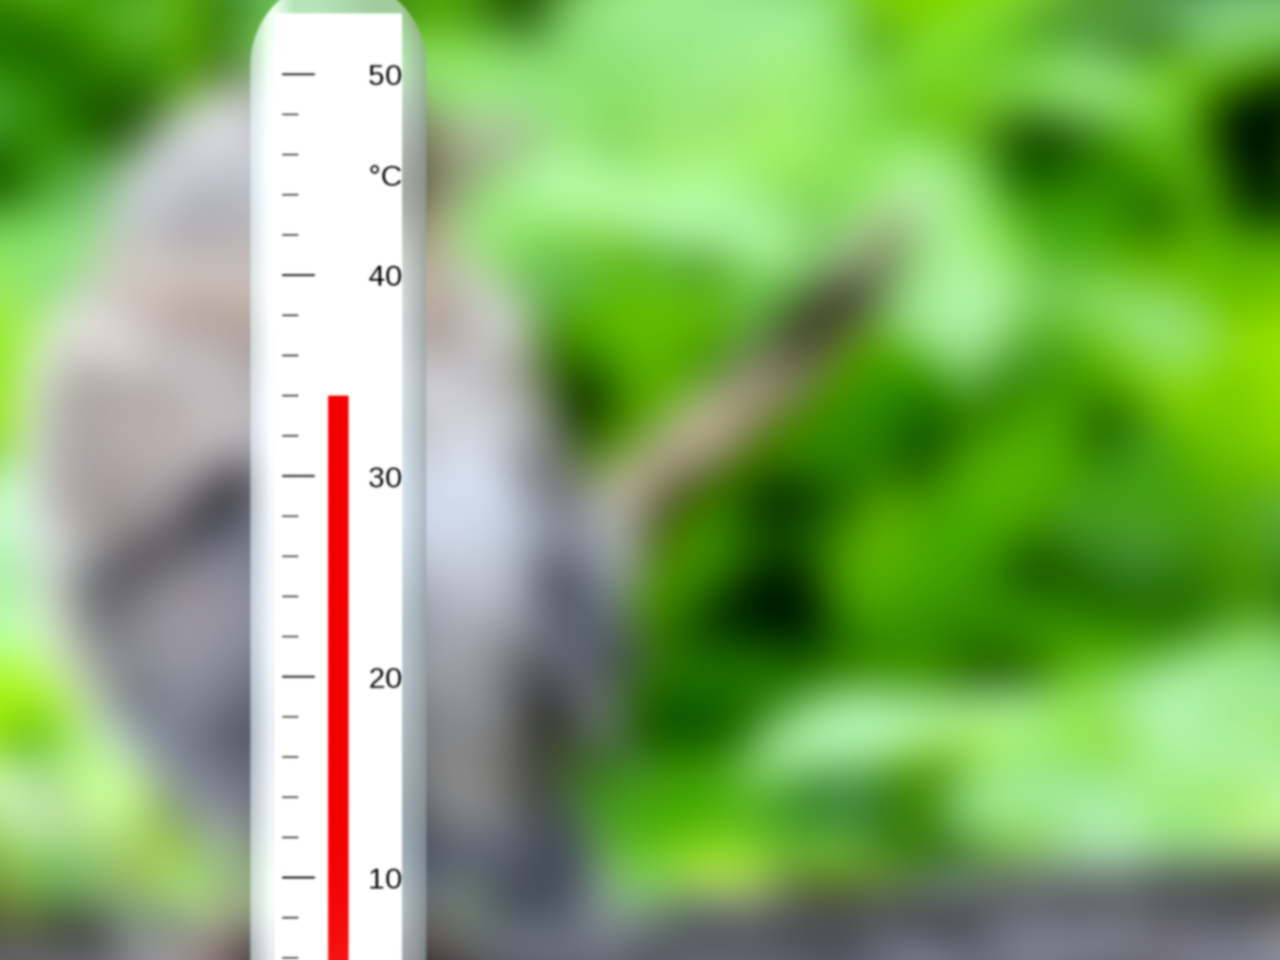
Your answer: **34** °C
